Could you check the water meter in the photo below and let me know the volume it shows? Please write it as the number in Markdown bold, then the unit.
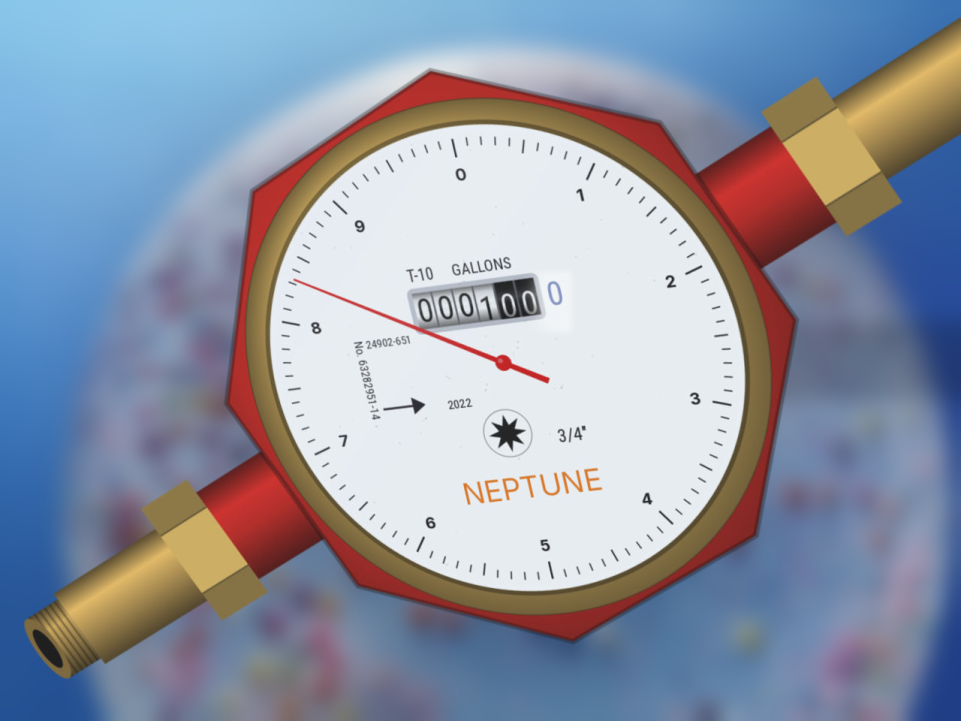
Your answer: **998.3** gal
